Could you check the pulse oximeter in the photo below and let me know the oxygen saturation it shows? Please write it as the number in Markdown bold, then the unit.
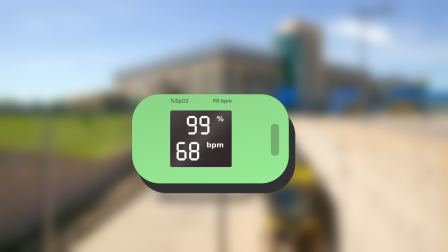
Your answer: **99** %
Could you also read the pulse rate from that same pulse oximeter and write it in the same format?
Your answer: **68** bpm
